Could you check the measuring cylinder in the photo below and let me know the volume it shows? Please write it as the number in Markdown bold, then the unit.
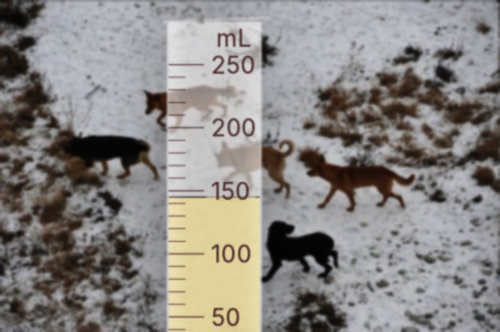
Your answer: **145** mL
